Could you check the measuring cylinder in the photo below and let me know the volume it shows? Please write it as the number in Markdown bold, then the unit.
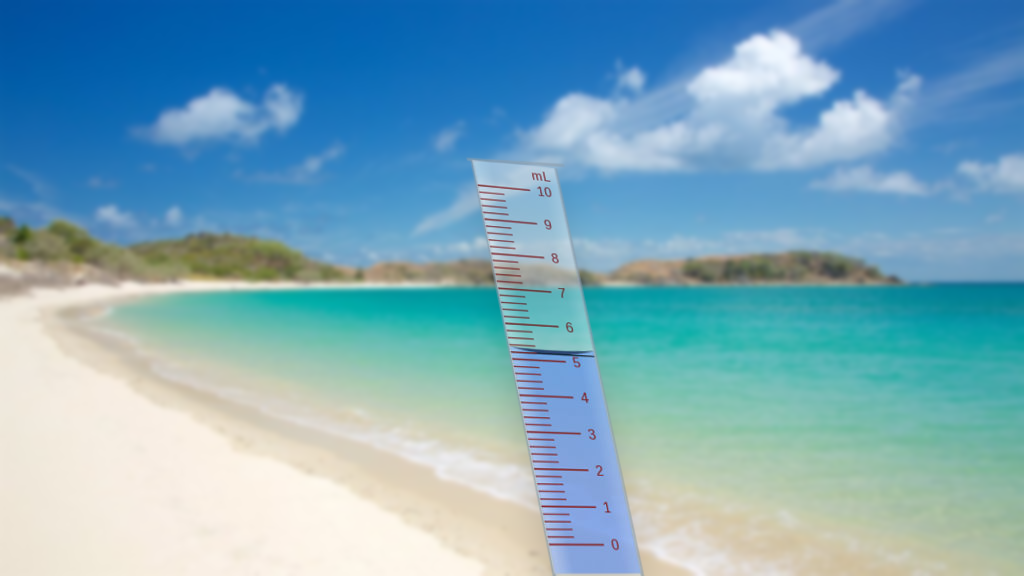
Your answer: **5.2** mL
